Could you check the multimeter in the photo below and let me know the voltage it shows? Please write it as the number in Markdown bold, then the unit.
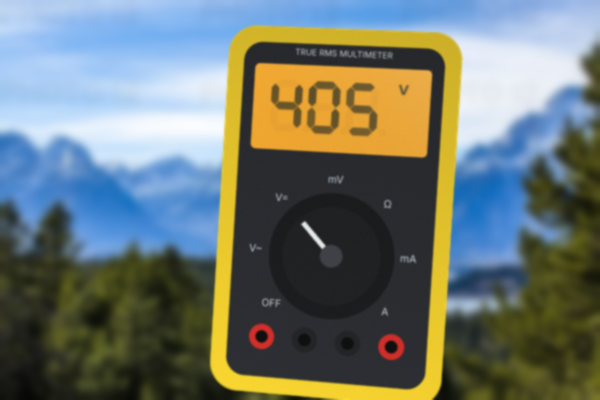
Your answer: **405** V
